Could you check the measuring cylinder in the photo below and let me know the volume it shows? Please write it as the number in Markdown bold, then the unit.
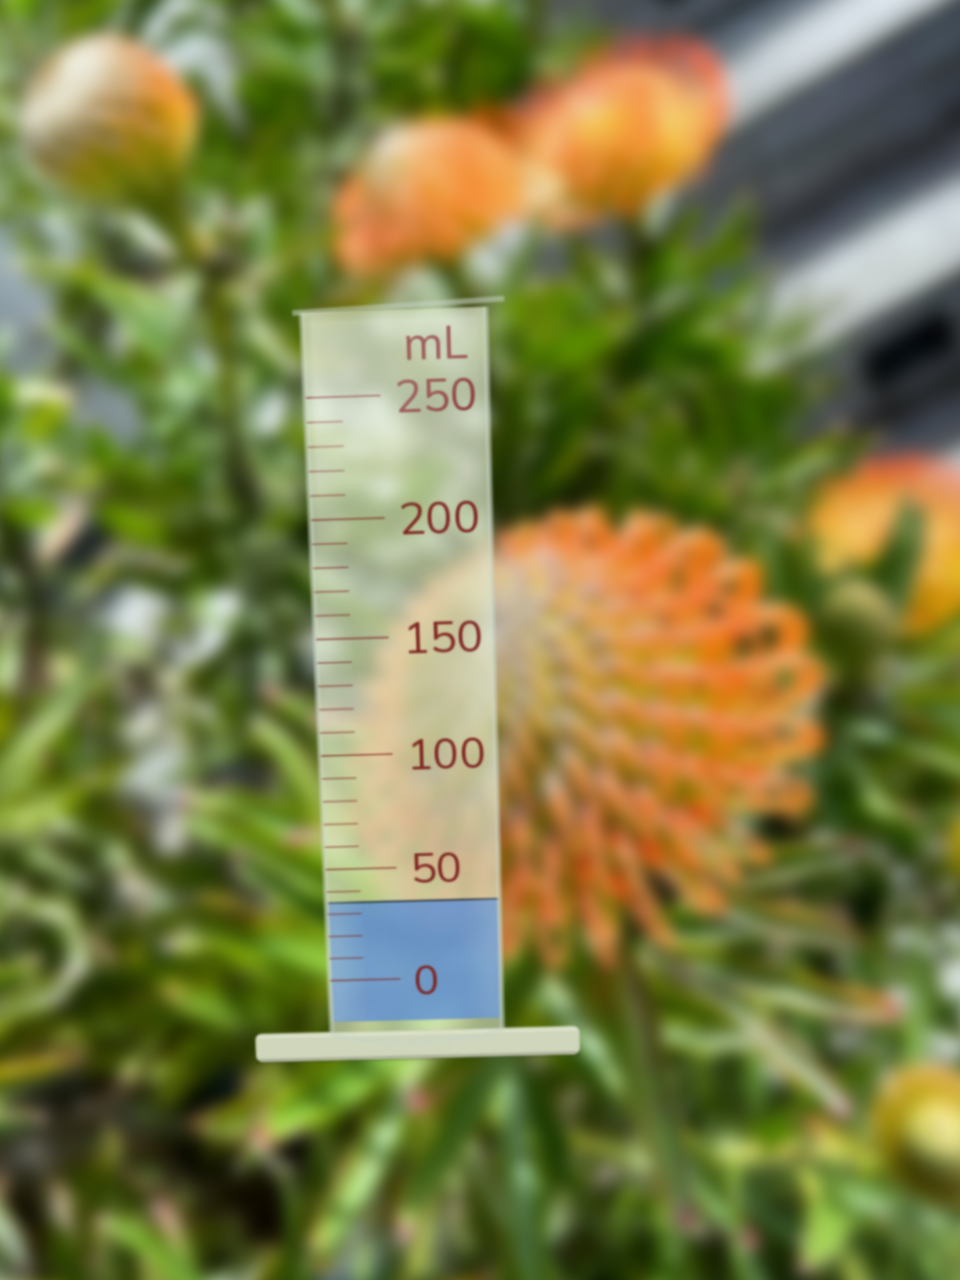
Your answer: **35** mL
